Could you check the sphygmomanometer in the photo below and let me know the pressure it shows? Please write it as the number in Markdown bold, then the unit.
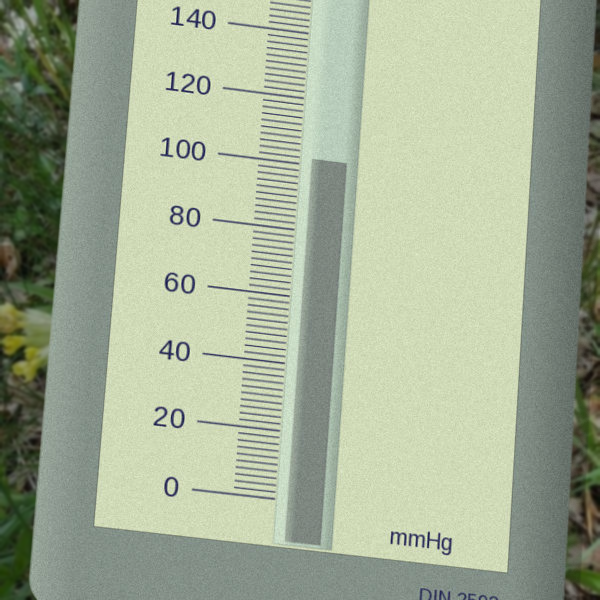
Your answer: **102** mmHg
